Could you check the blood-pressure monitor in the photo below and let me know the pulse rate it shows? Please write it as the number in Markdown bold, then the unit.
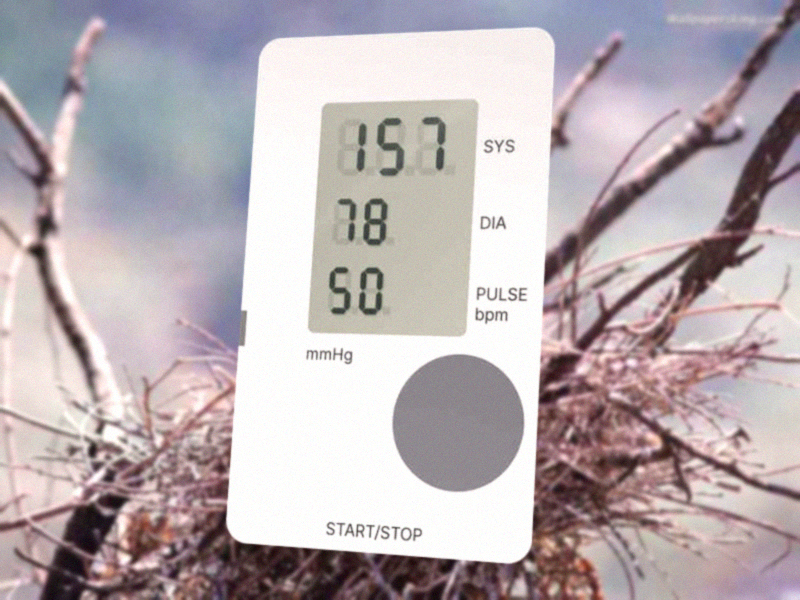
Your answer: **50** bpm
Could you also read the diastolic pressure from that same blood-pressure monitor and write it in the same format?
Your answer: **78** mmHg
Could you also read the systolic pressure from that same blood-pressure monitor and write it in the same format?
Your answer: **157** mmHg
